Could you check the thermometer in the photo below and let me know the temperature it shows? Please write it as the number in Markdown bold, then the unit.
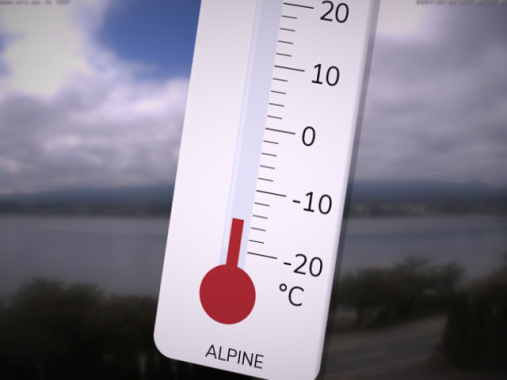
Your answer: **-15** °C
